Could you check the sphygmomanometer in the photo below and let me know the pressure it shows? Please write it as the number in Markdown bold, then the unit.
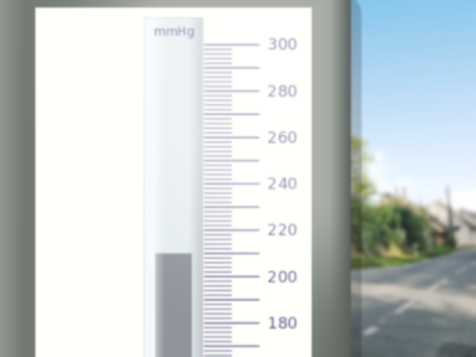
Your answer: **210** mmHg
